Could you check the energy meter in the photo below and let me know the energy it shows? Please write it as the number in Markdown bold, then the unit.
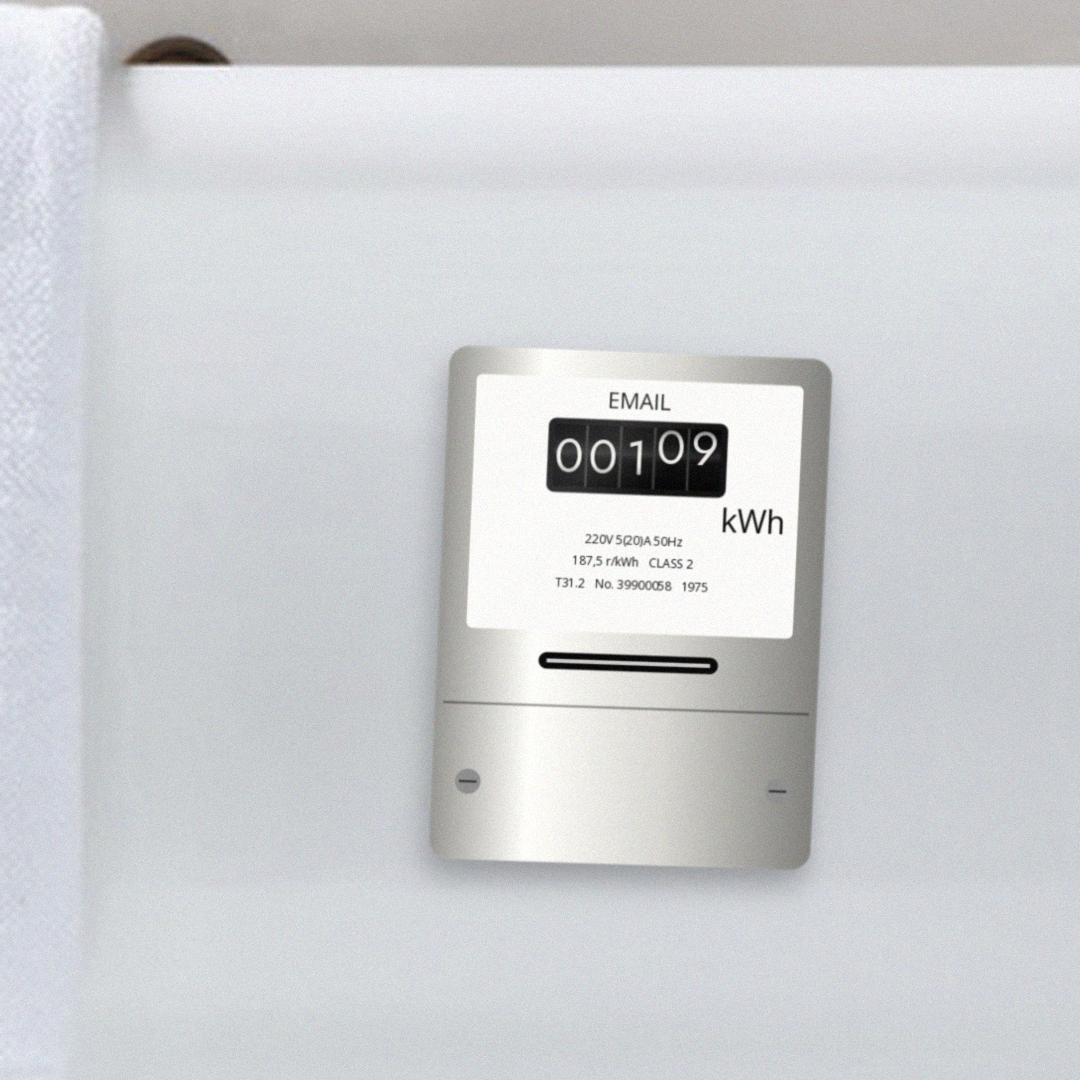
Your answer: **109** kWh
